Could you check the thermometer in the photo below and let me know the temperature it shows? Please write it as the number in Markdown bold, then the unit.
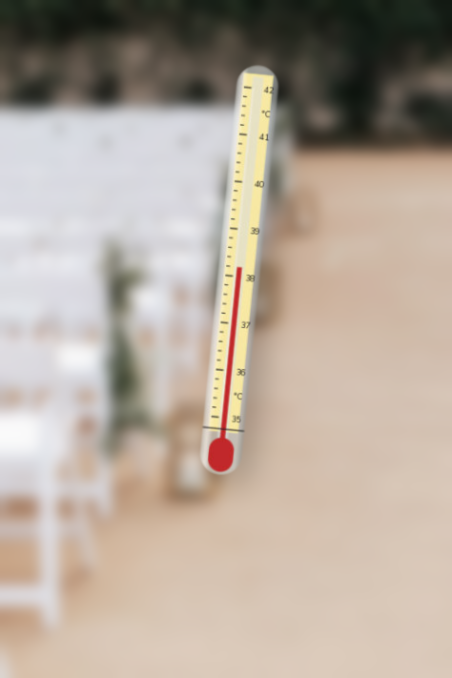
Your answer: **38.2** °C
